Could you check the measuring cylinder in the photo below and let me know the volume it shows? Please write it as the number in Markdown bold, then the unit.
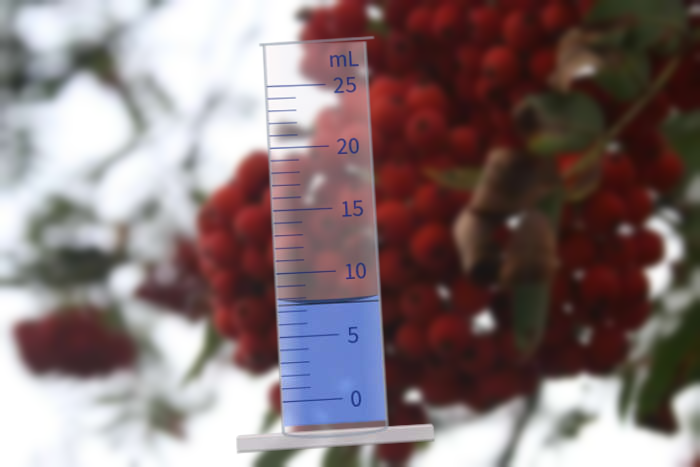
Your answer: **7.5** mL
